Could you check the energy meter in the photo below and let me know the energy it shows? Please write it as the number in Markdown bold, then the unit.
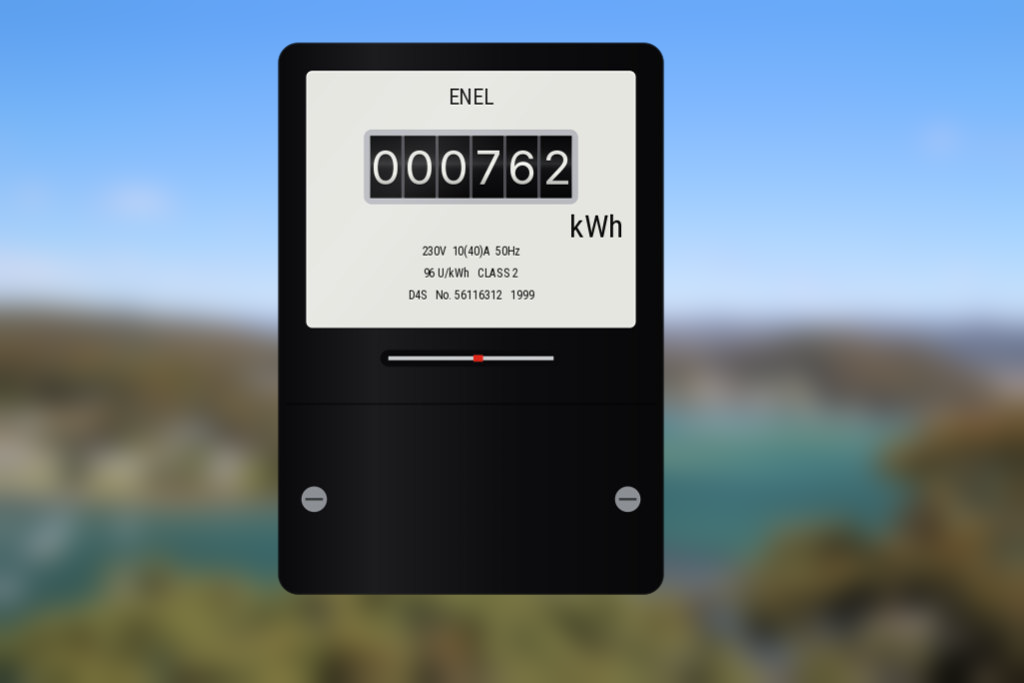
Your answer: **762** kWh
